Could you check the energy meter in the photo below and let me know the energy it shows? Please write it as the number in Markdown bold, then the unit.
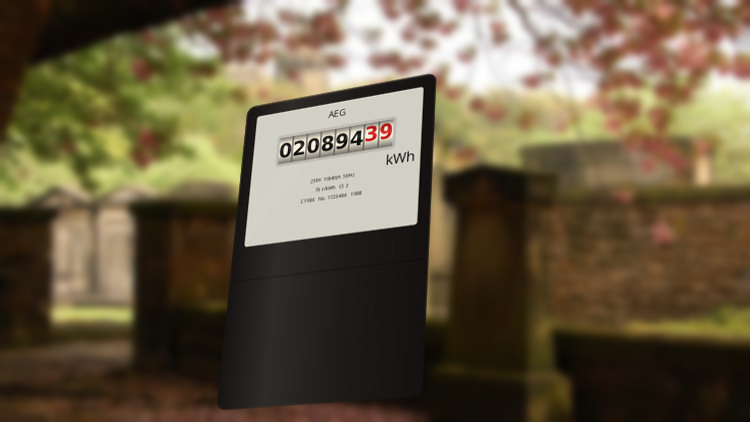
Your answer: **20894.39** kWh
